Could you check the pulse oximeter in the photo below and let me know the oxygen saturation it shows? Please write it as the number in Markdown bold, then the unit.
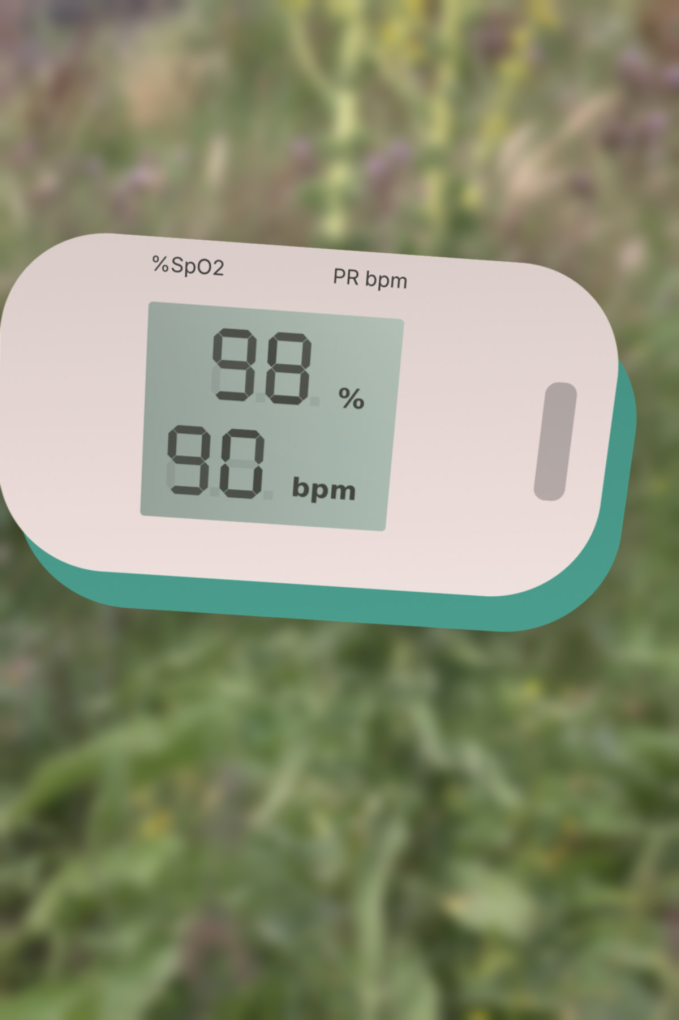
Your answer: **98** %
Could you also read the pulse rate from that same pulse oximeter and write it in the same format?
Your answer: **90** bpm
